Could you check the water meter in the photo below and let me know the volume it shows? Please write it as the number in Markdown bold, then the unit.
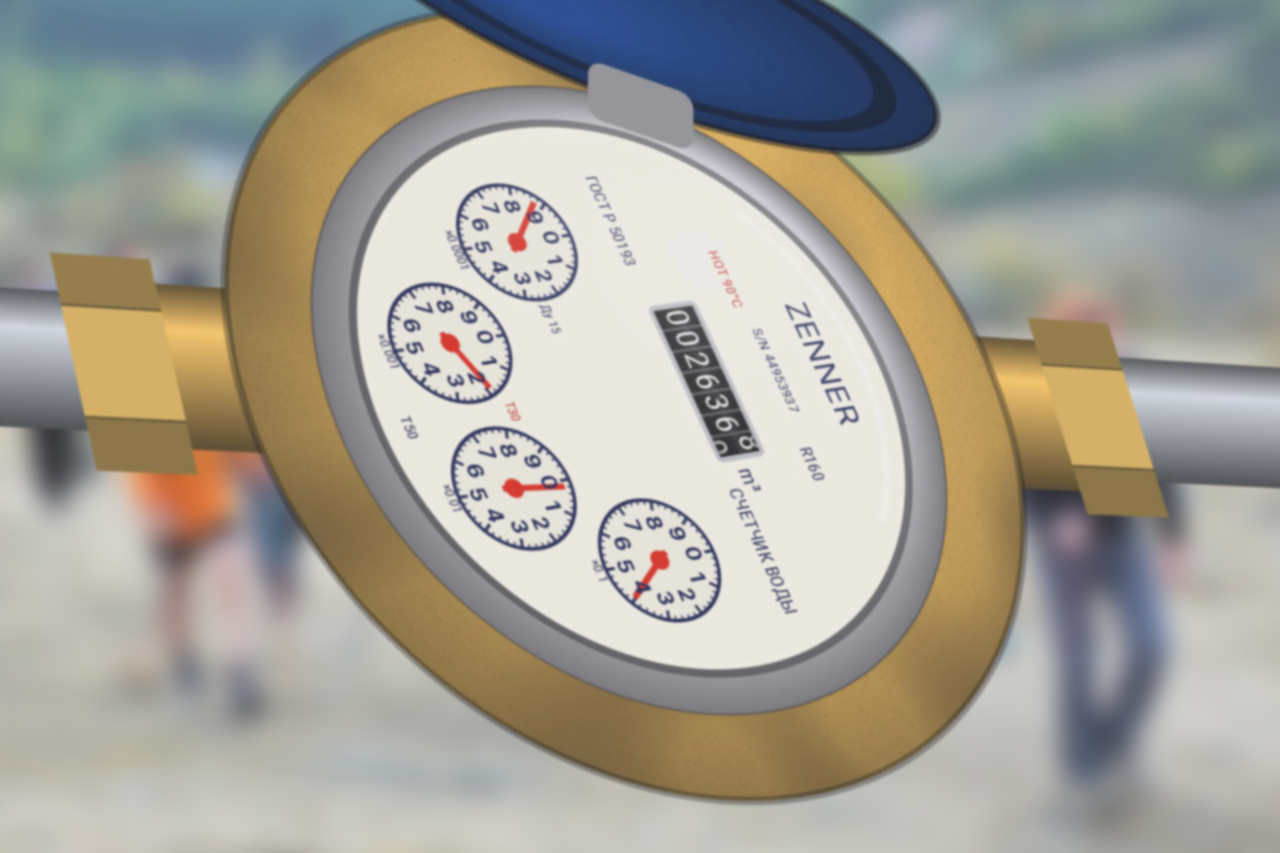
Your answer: **26368.4018** m³
